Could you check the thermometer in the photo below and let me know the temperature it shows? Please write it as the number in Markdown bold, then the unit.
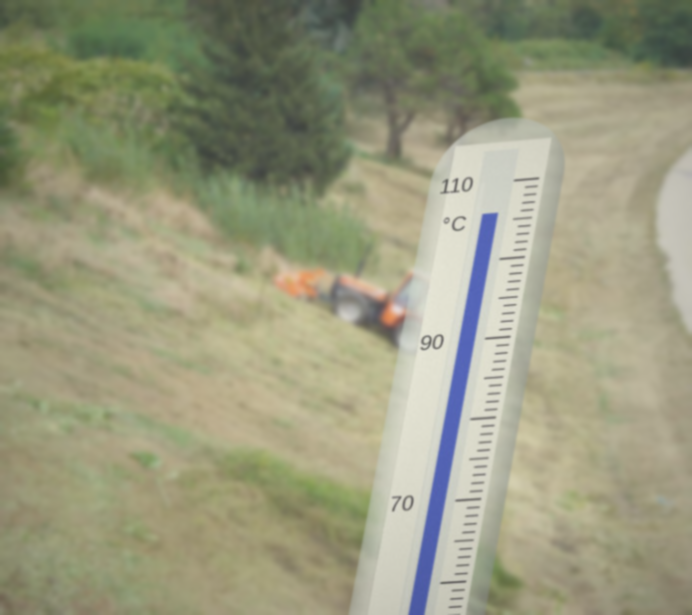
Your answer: **106** °C
